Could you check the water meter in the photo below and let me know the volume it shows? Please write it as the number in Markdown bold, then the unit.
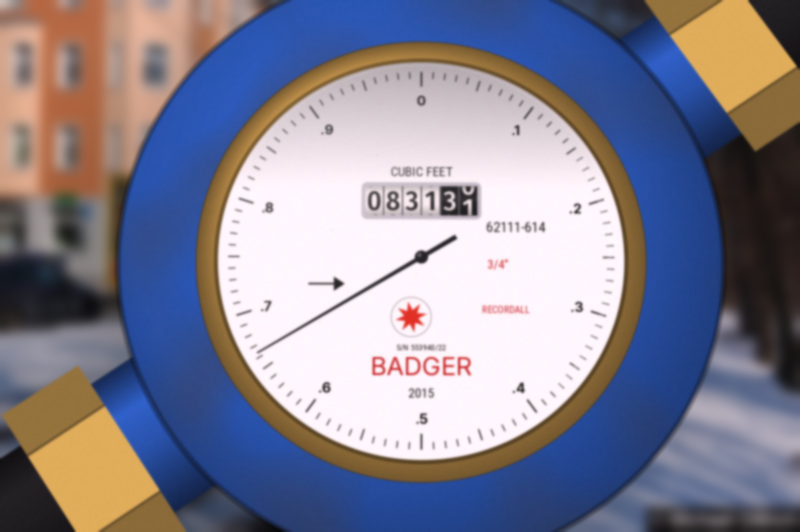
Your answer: **83130.66** ft³
